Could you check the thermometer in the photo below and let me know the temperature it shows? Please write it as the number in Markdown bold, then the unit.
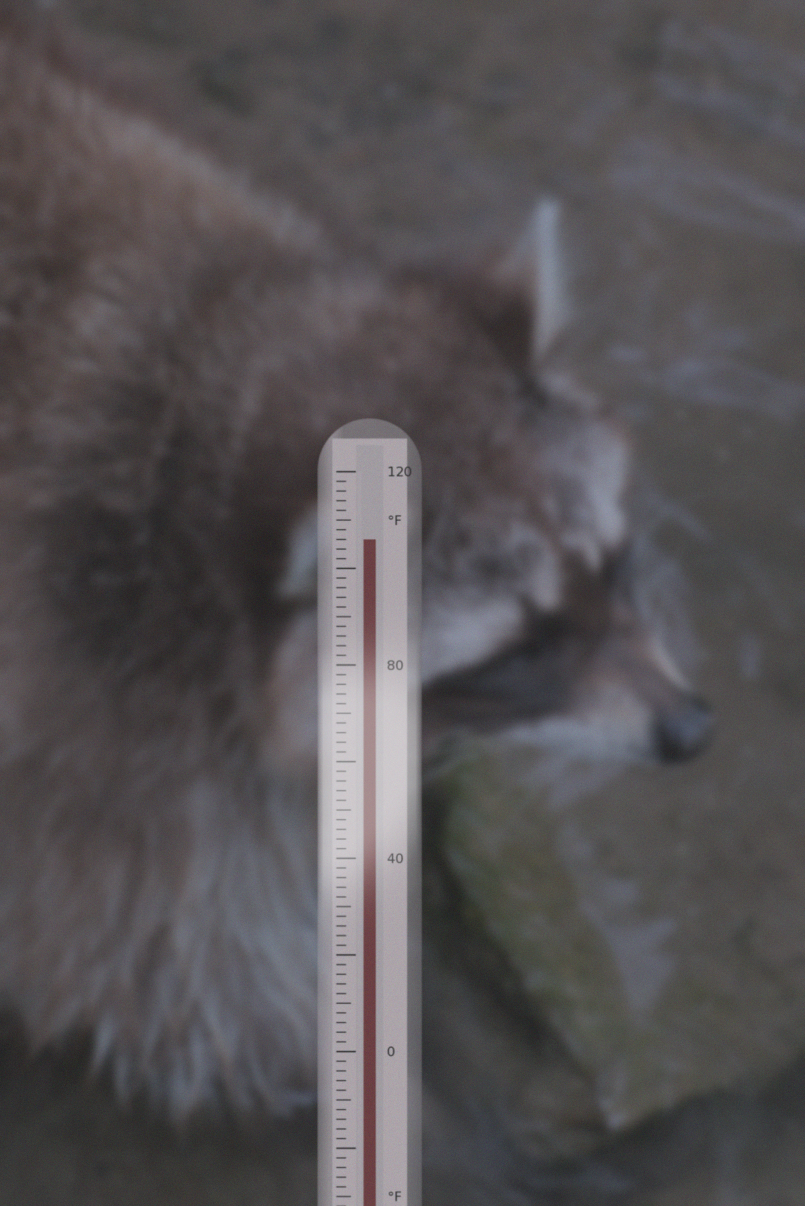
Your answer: **106** °F
